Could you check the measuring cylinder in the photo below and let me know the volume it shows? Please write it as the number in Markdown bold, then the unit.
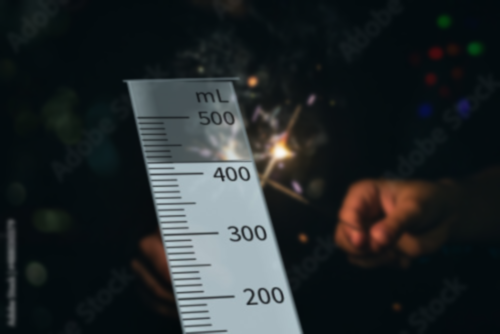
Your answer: **420** mL
